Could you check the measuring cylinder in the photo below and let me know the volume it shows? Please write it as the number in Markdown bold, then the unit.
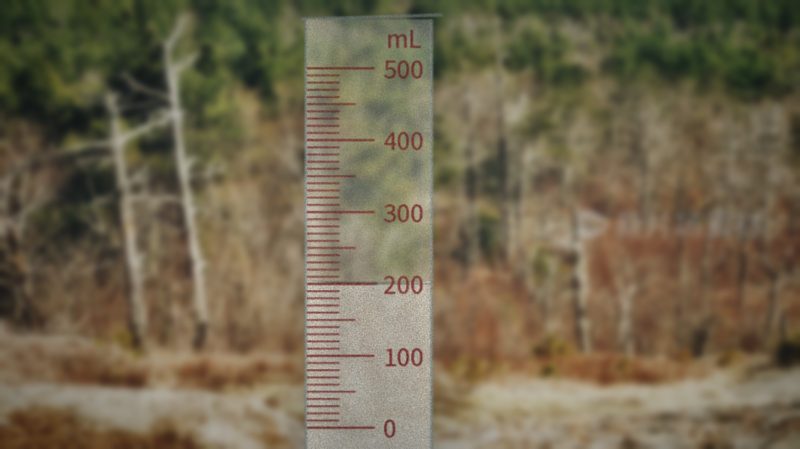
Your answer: **200** mL
